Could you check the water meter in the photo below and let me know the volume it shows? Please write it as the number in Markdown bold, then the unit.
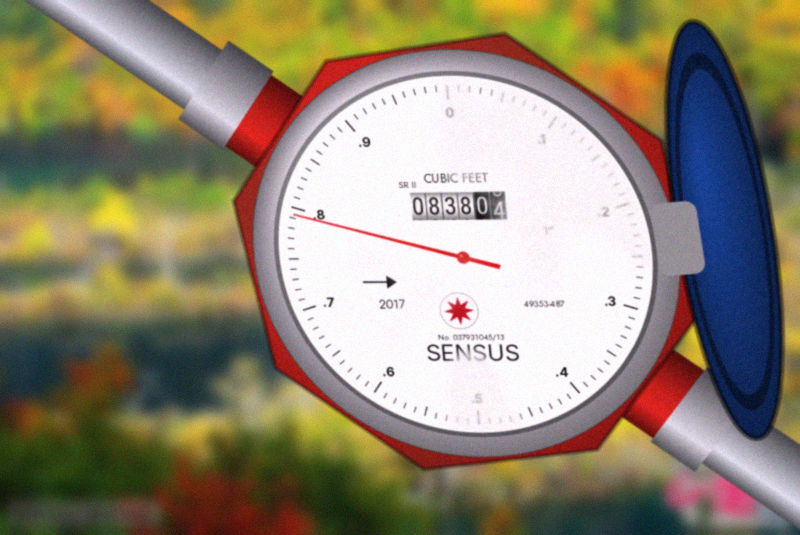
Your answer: **83803.79** ft³
